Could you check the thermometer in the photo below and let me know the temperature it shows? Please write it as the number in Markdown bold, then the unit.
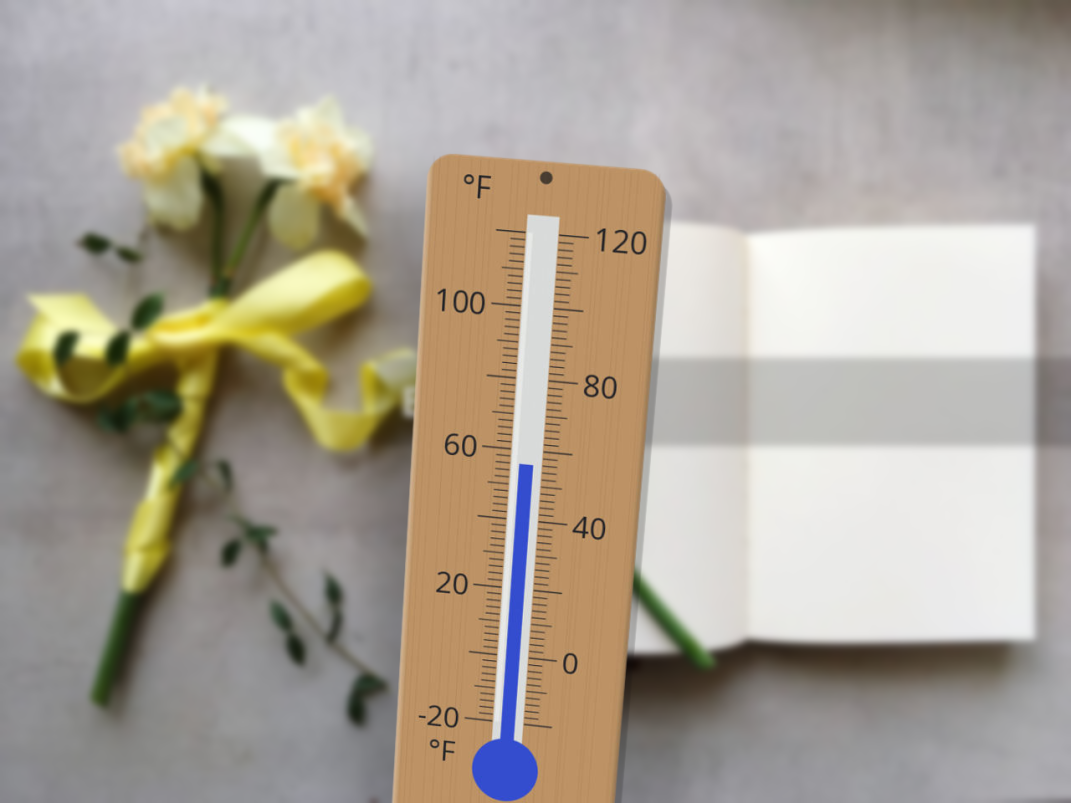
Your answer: **56** °F
